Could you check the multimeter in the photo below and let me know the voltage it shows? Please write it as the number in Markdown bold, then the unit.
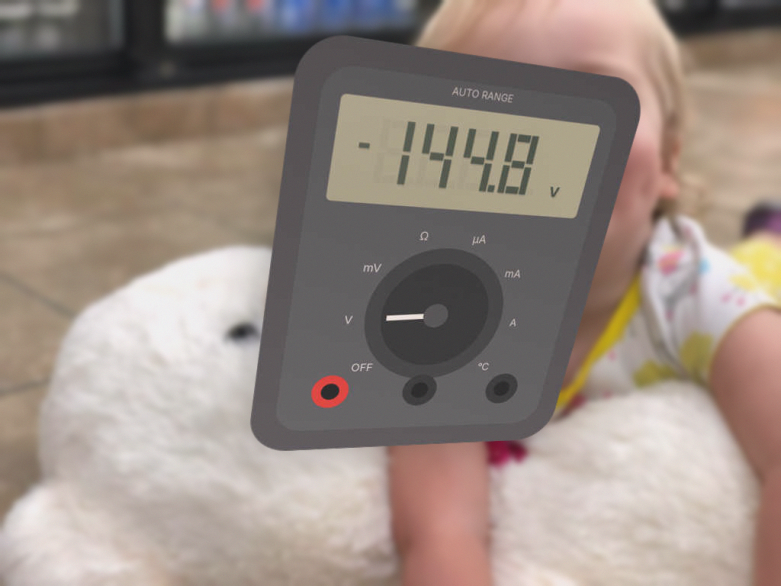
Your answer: **-144.8** V
